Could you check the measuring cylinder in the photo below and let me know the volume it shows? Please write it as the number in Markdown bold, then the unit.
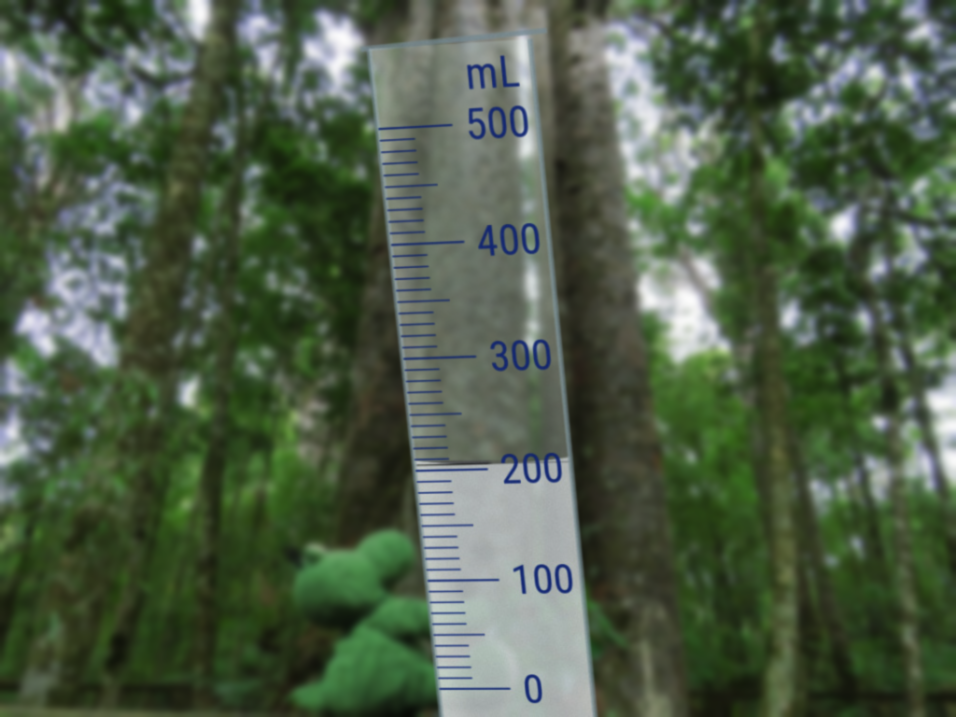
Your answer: **205** mL
